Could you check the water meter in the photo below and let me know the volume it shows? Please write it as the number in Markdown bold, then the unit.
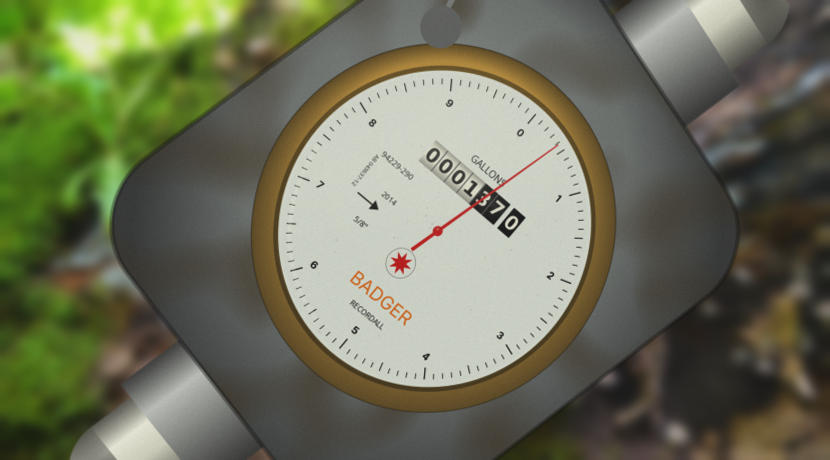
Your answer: **1370.4** gal
